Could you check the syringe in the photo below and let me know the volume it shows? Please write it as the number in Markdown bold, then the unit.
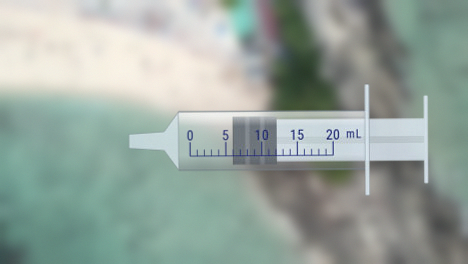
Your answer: **6** mL
